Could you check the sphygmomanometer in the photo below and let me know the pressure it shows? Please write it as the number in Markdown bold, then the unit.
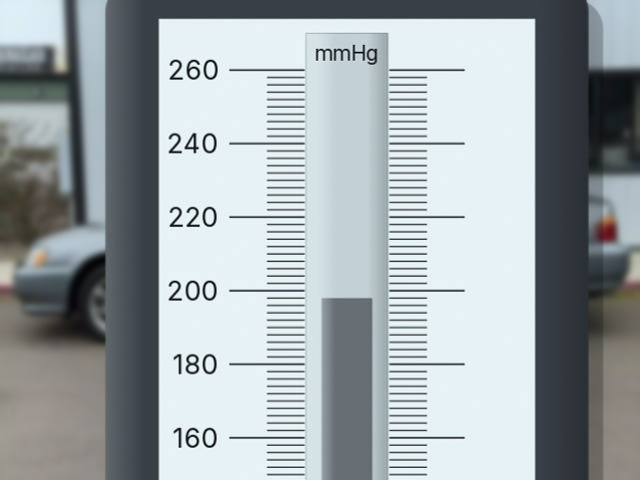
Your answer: **198** mmHg
